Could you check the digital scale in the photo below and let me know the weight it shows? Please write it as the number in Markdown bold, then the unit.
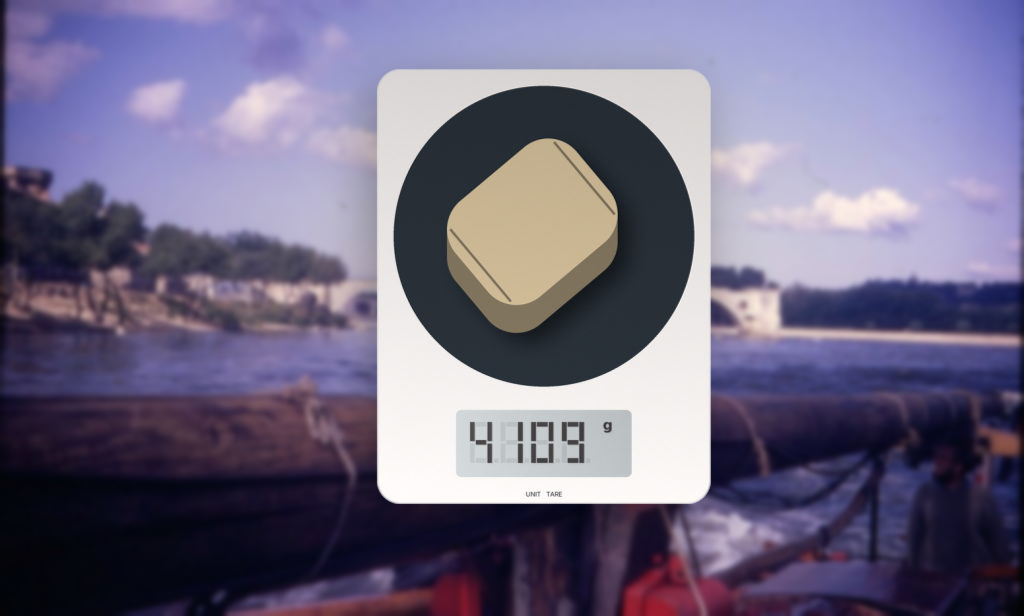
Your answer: **4109** g
